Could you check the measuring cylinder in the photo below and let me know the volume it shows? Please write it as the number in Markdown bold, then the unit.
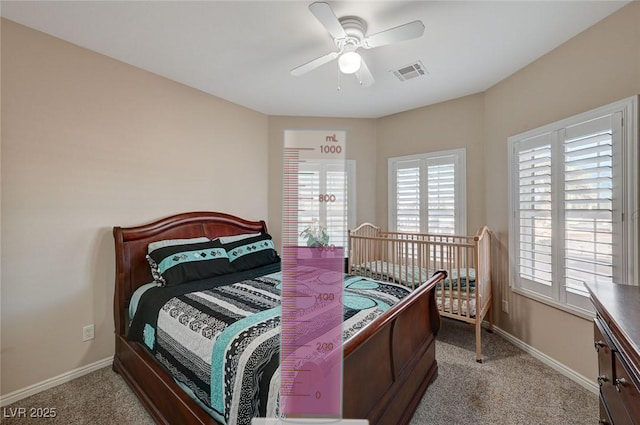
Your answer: **600** mL
